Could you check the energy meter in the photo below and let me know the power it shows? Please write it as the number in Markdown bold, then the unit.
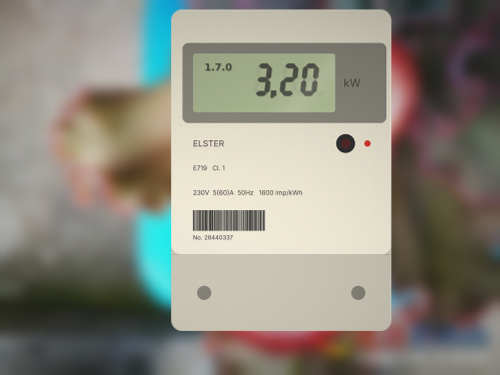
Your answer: **3.20** kW
